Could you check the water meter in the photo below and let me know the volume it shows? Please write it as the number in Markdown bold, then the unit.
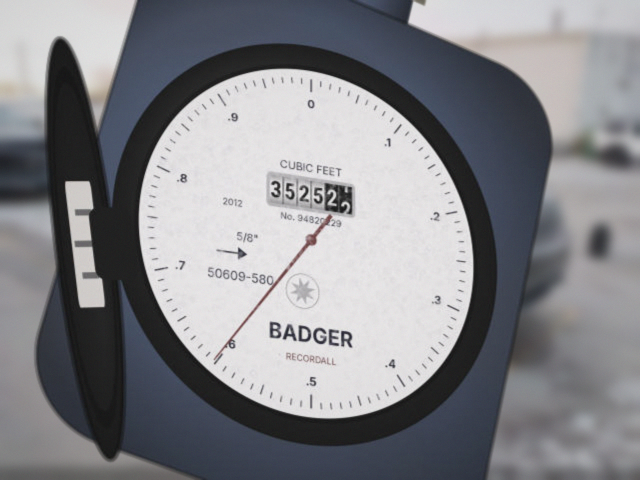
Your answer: **352521.60** ft³
